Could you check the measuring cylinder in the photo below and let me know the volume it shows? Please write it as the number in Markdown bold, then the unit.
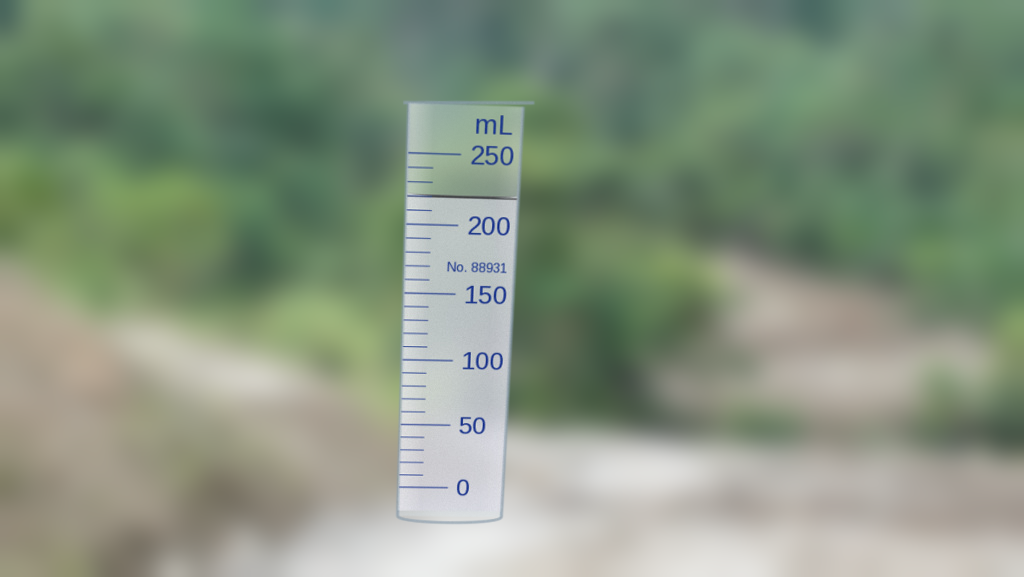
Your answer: **220** mL
